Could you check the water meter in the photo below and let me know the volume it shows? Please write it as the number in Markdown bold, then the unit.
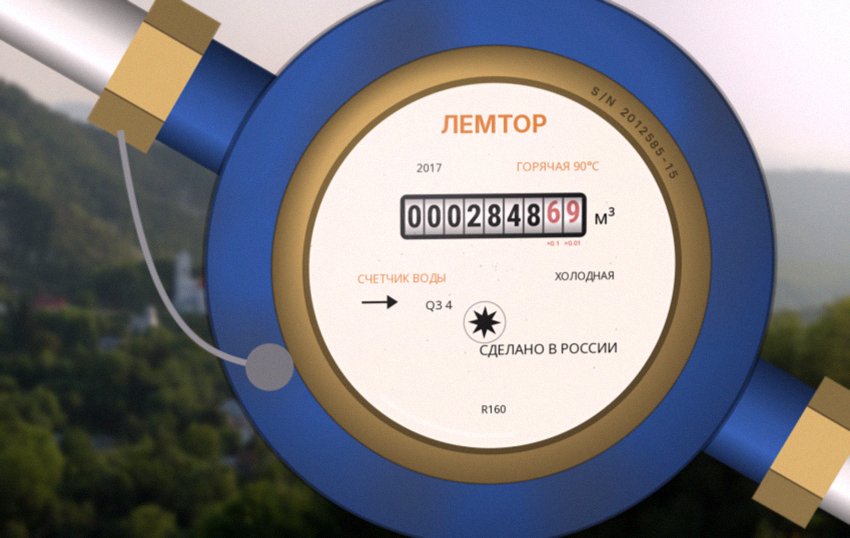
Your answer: **2848.69** m³
